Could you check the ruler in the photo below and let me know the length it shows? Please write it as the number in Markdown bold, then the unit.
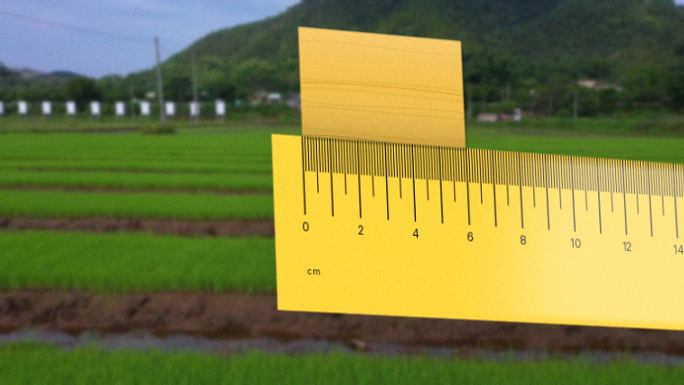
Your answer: **6** cm
